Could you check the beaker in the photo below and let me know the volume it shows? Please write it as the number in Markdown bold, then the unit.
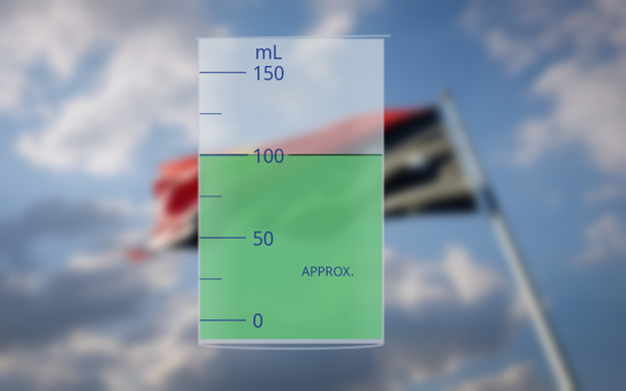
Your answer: **100** mL
